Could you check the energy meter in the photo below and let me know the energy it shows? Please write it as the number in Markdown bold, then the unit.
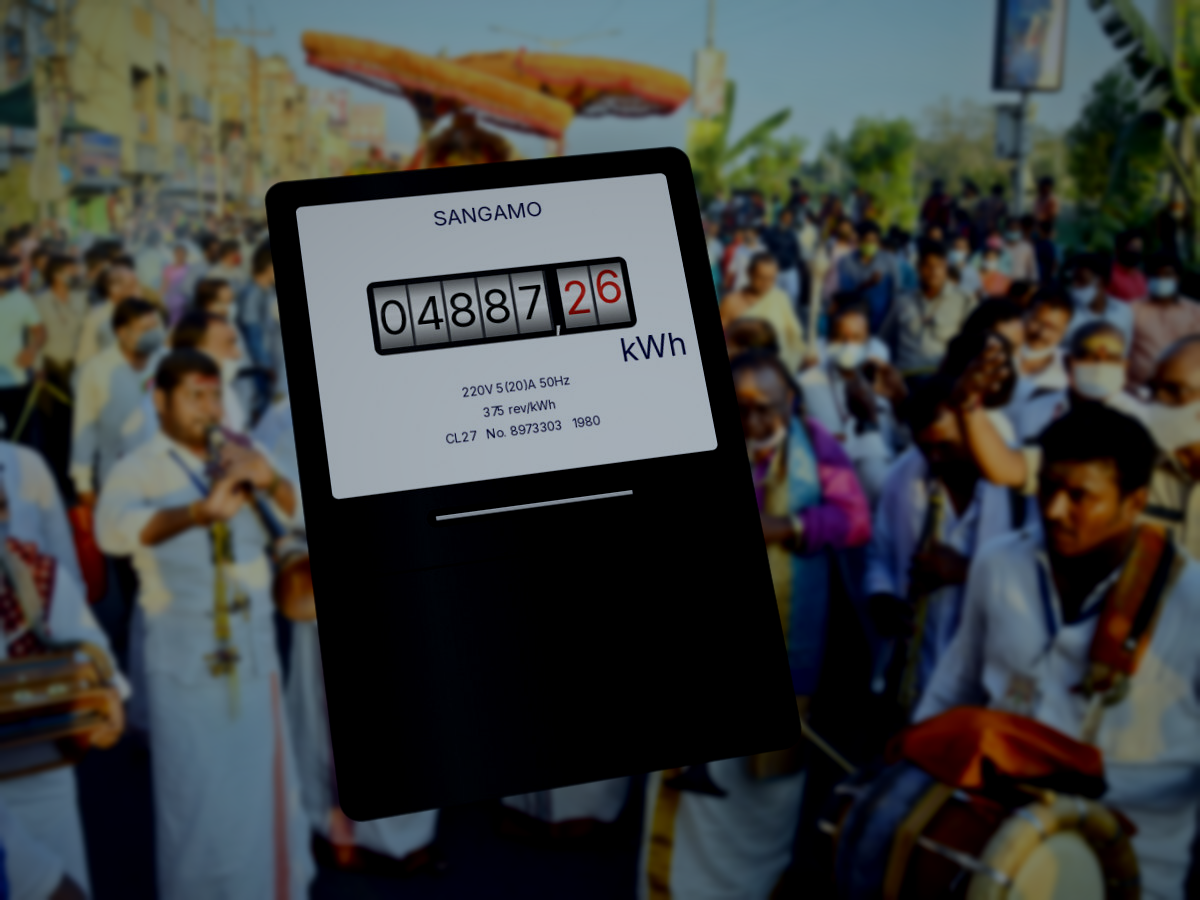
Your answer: **4887.26** kWh
